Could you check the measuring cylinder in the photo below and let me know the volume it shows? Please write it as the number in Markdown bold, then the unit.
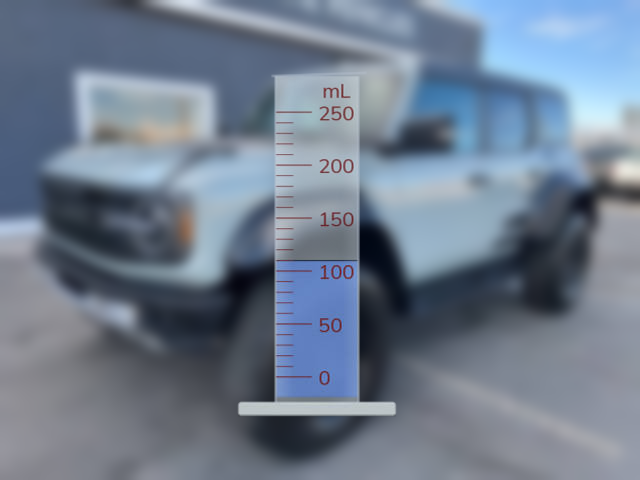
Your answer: **110** mL
